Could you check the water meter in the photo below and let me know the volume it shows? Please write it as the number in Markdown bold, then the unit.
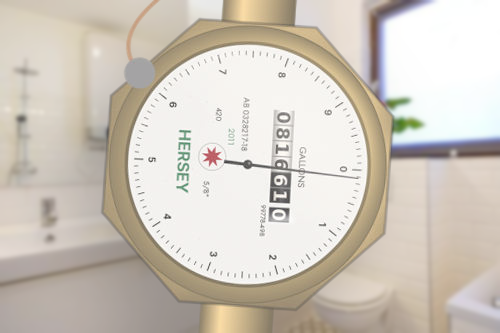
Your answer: **816610.1** gal
